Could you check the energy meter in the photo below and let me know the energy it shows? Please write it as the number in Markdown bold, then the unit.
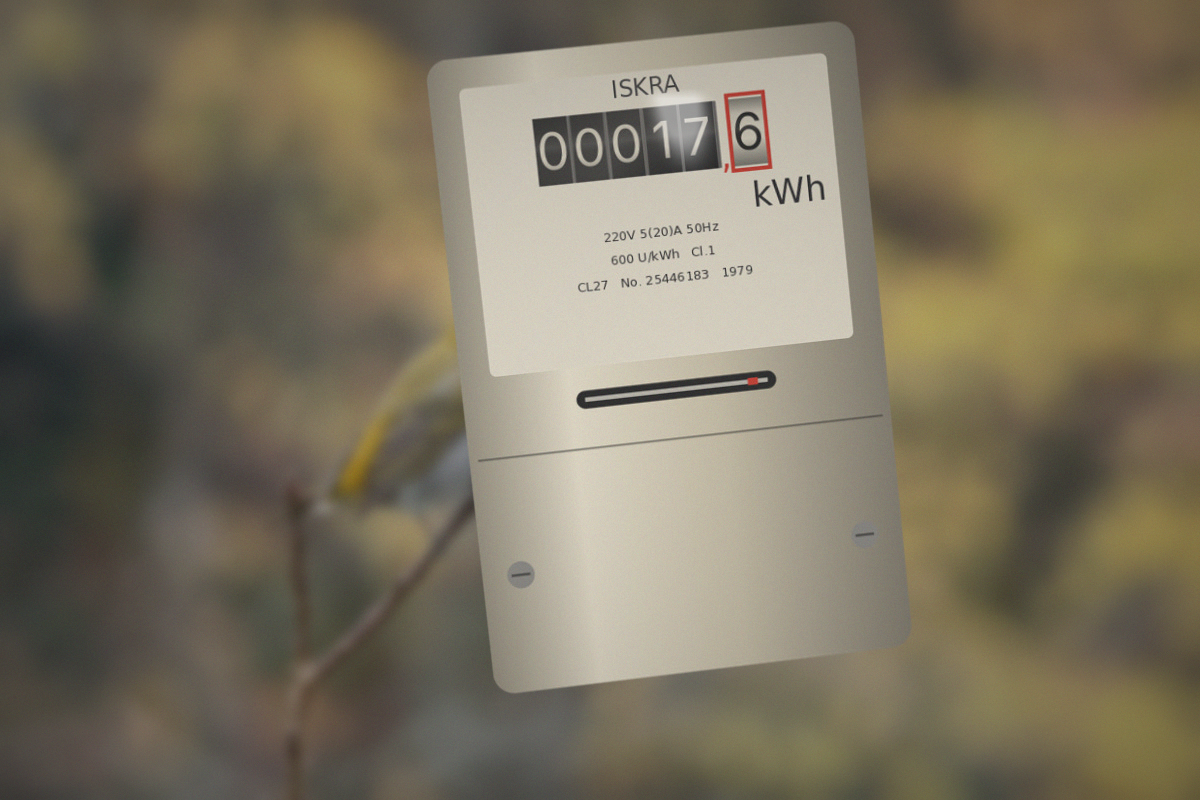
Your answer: **17.6** kWh
